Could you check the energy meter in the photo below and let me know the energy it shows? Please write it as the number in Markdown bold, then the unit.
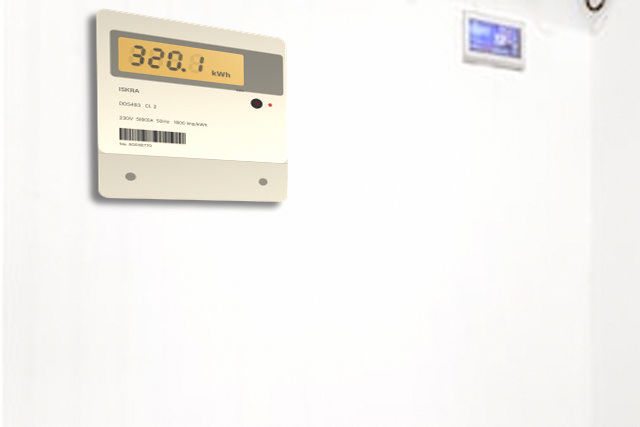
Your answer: **320.1** kWh
